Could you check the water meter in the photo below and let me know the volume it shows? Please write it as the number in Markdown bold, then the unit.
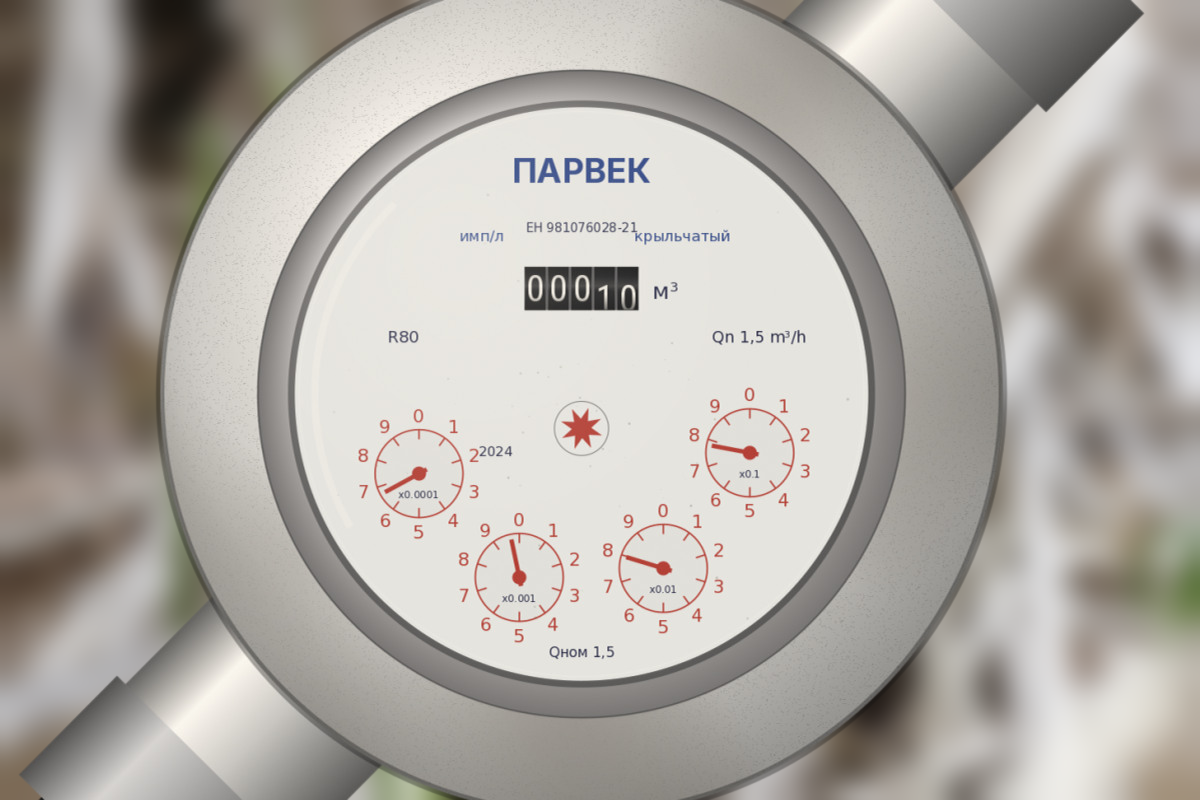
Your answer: **9.7796** m³
